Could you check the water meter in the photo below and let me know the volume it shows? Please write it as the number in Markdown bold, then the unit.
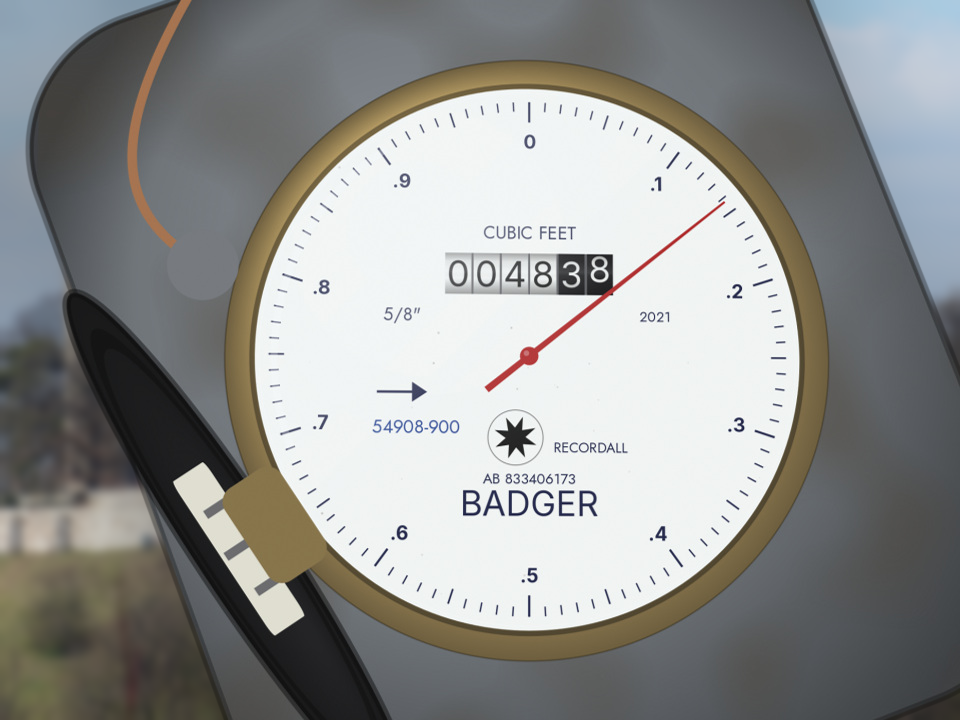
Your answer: **4838.14** ft³
